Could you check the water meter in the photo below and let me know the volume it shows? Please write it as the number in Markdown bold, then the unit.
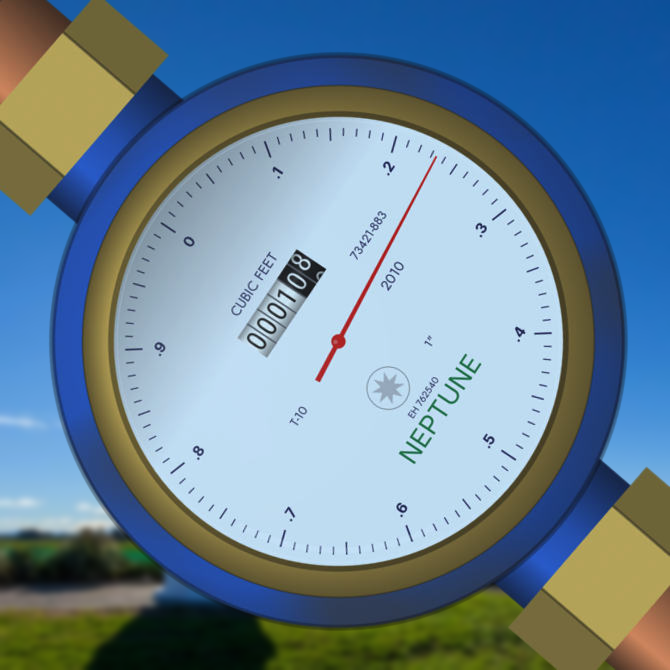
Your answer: **108.23** ft³
